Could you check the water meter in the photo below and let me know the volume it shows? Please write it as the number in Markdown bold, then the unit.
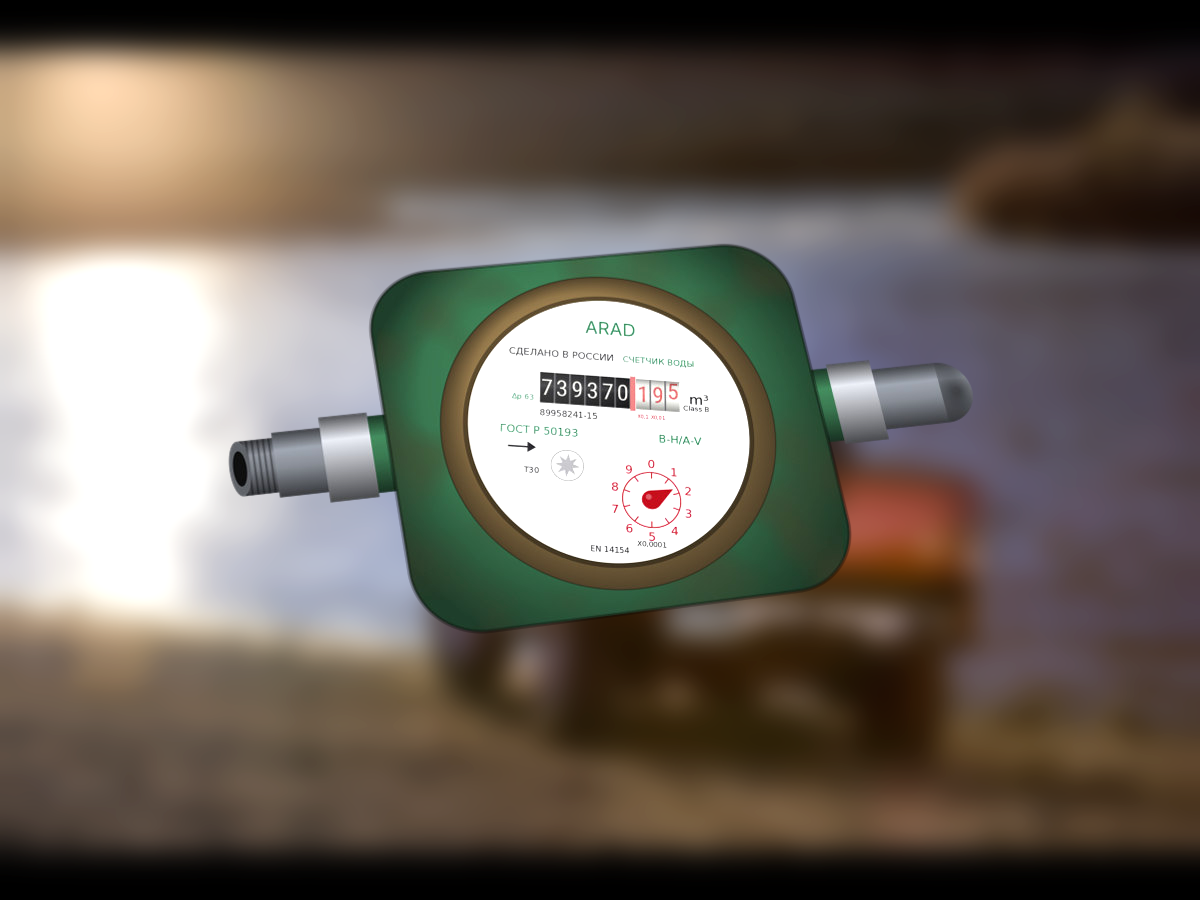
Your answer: **739370.1951** m³
